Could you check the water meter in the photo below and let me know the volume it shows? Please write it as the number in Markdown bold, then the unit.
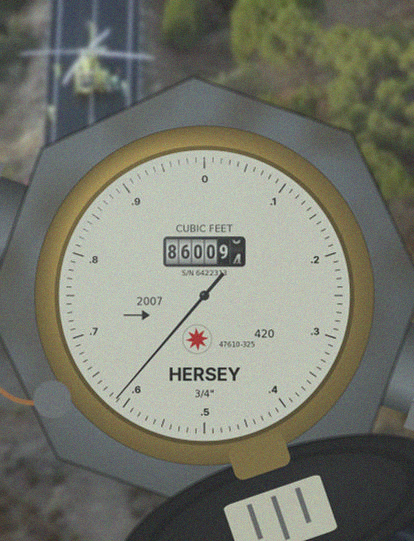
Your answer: **860093.61** ft³
